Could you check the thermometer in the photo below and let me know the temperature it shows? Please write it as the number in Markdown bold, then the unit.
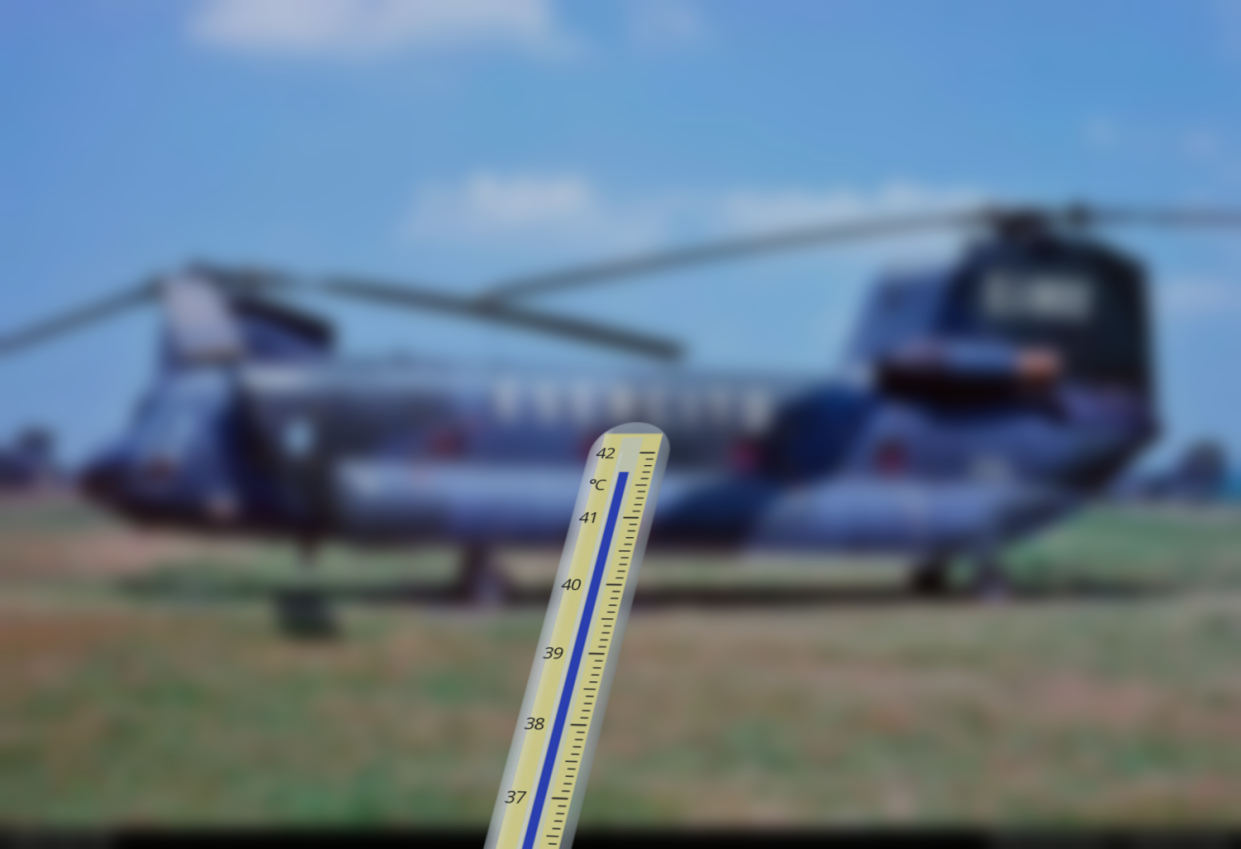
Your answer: **41.7** °C
